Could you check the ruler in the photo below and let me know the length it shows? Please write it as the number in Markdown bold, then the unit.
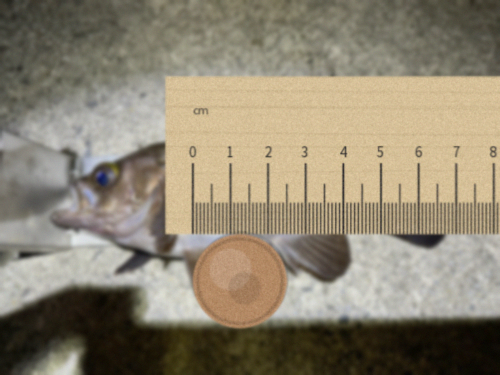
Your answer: **2.5** cm
